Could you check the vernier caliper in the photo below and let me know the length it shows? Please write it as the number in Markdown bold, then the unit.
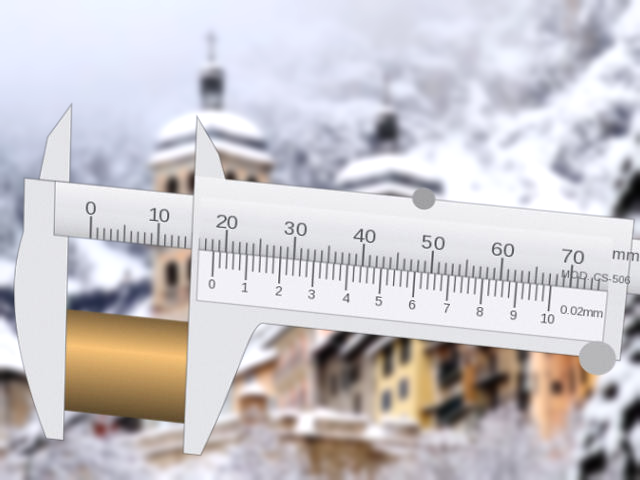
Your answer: **18.2** mm
